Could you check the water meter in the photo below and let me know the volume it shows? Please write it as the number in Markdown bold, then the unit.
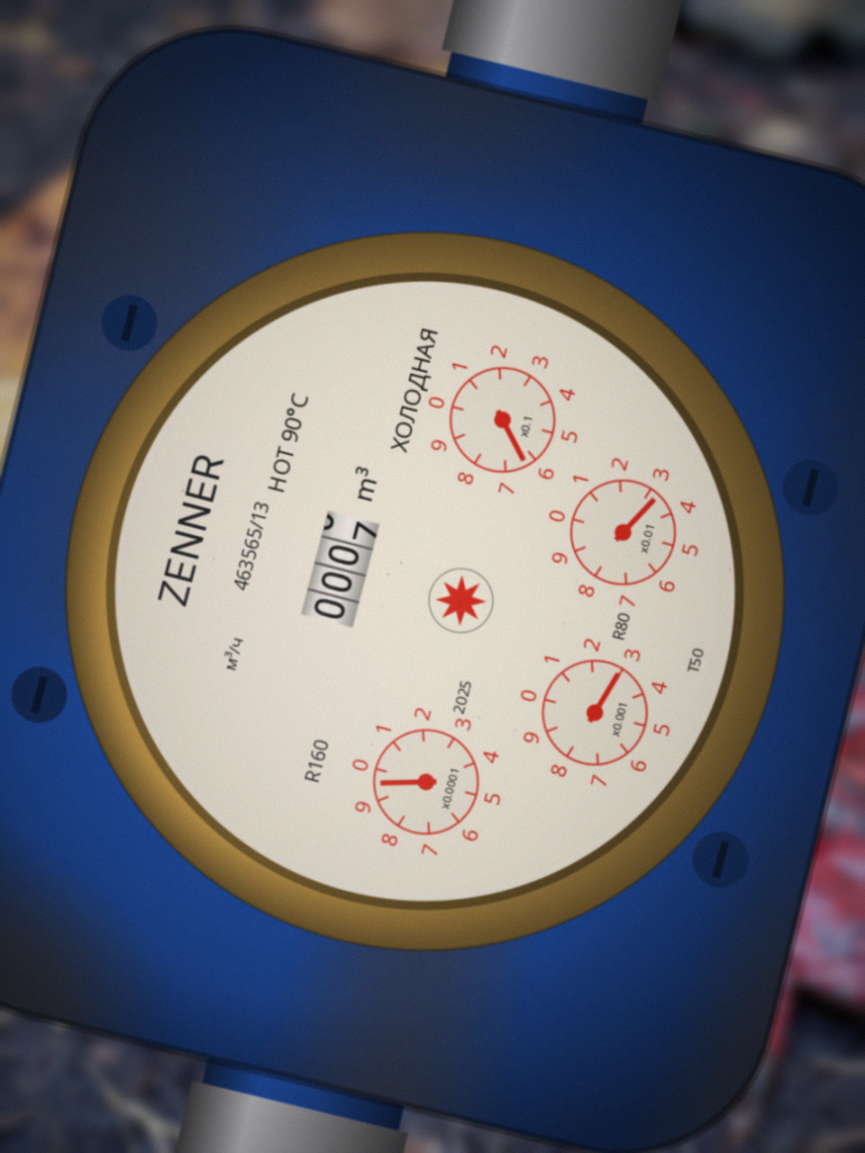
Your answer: **6.6329** m³
